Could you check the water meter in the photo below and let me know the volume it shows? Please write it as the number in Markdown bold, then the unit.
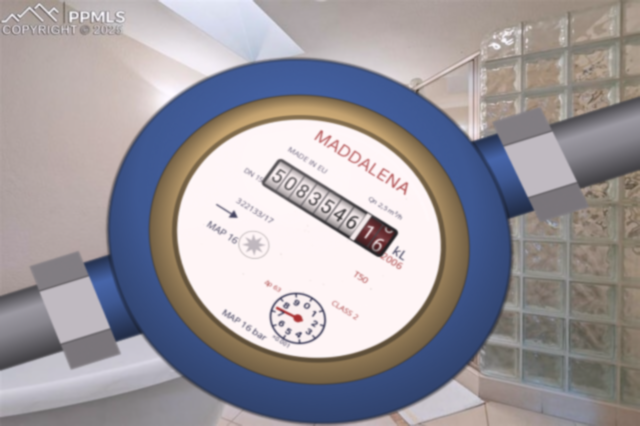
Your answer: **5083546.157** kL
